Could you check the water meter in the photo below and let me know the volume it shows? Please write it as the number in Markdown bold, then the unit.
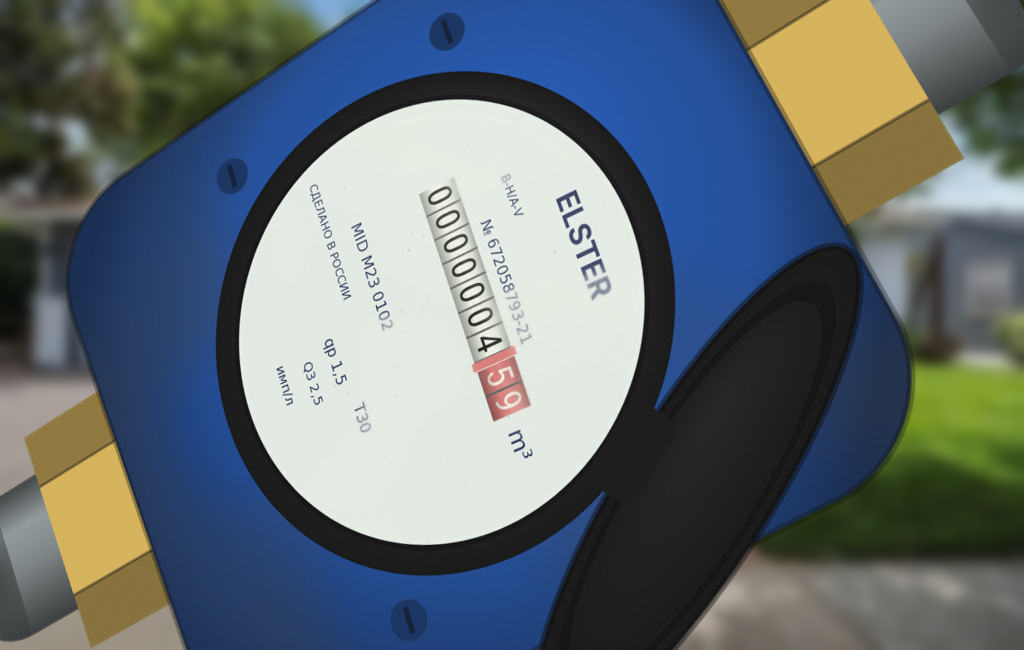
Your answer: **4.59** m³
